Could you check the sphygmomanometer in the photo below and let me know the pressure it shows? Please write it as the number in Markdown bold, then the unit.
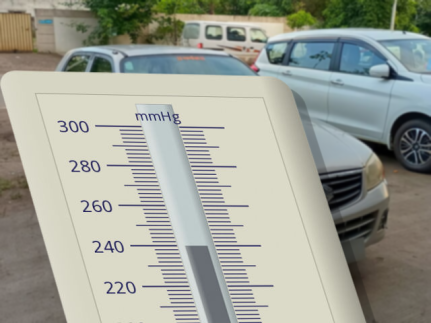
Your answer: **240** mmHg
